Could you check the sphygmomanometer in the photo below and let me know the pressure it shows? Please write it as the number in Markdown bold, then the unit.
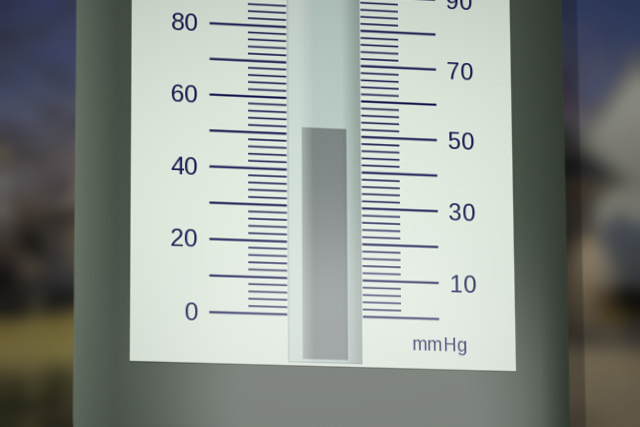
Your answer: **52** mmHg
